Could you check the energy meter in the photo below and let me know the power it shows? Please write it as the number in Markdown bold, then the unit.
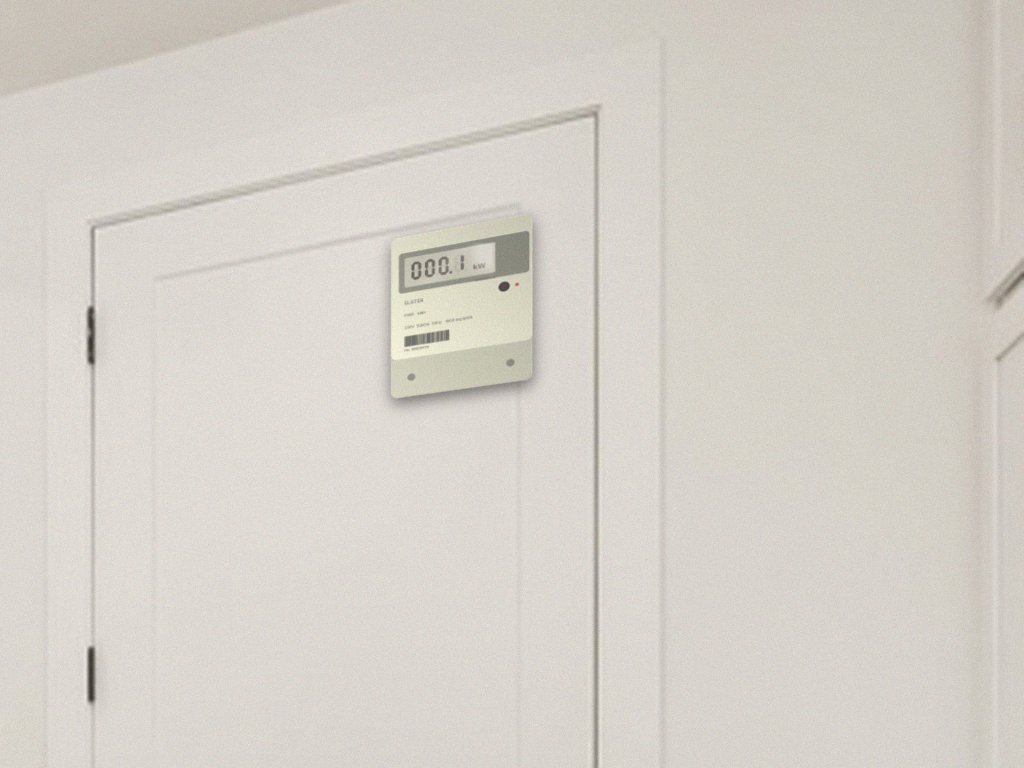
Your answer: **0.1** kW
